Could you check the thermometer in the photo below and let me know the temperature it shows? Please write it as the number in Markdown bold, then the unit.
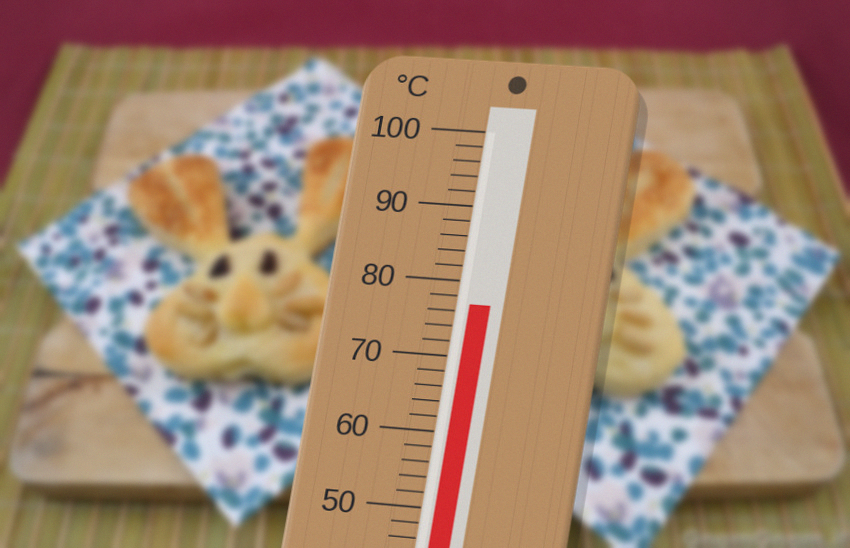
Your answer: **77** °C
